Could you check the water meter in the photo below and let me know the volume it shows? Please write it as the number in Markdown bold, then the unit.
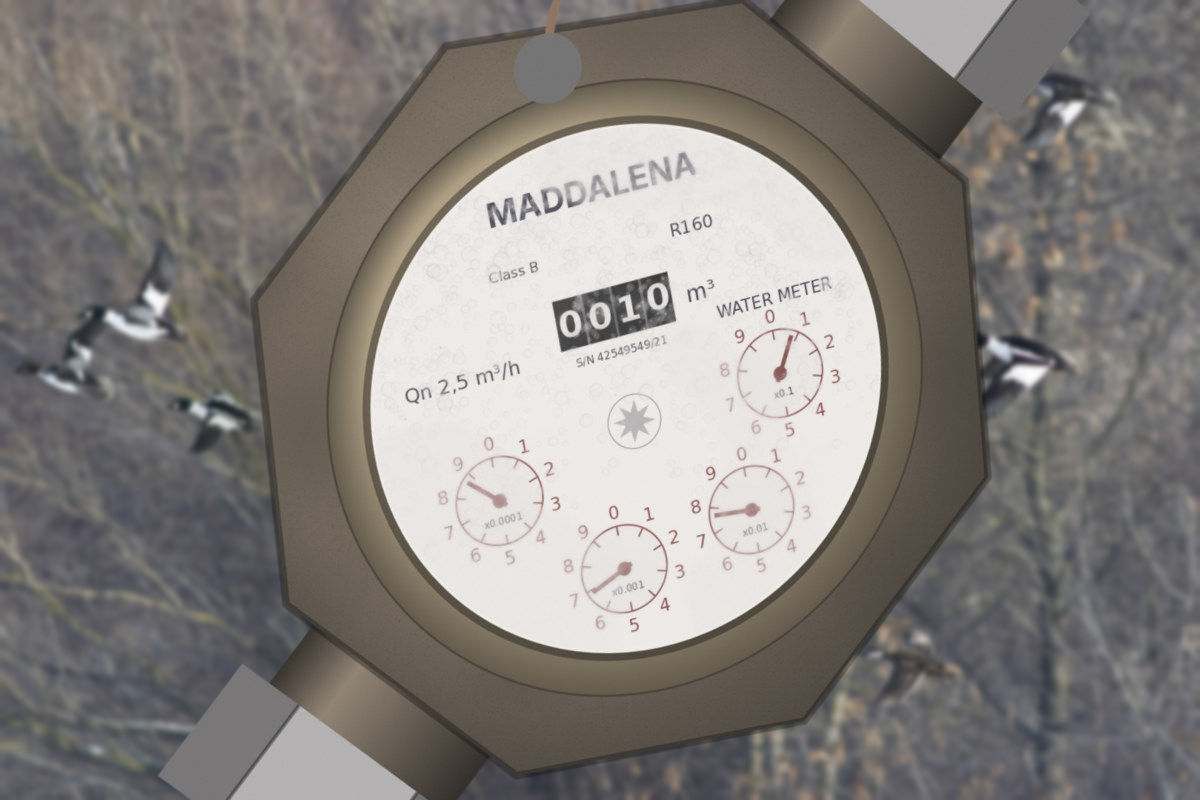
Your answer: **10.0768** m³
